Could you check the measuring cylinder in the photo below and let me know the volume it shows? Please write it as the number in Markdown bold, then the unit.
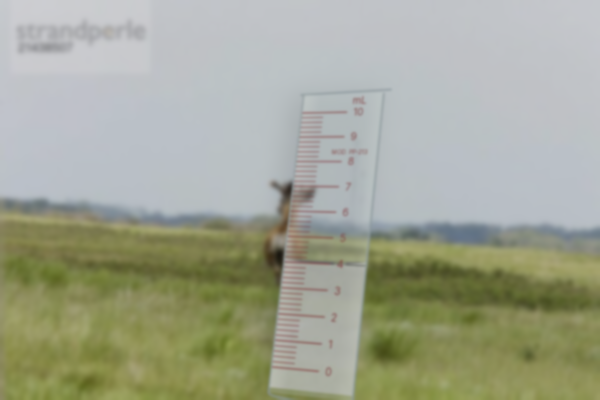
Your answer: **4** mL
